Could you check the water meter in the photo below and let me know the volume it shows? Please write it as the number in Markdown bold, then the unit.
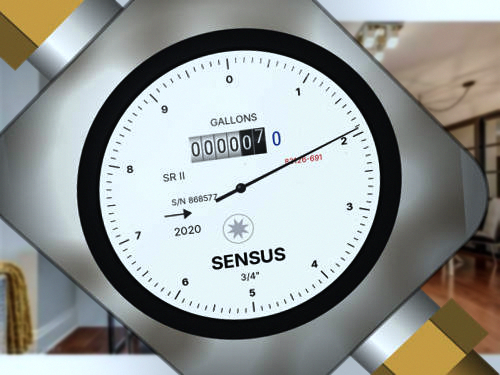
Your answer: **71.9** gal
